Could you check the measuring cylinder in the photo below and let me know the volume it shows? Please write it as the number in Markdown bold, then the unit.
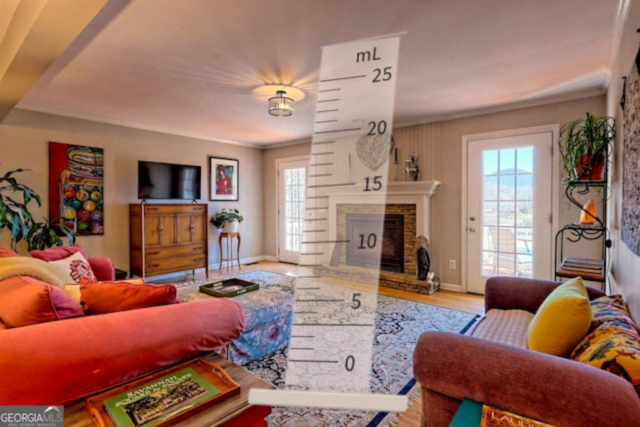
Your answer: **3** mL
